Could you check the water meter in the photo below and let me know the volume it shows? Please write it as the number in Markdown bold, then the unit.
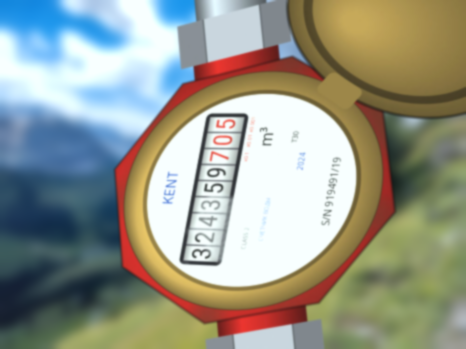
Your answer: **324359.705** m³
